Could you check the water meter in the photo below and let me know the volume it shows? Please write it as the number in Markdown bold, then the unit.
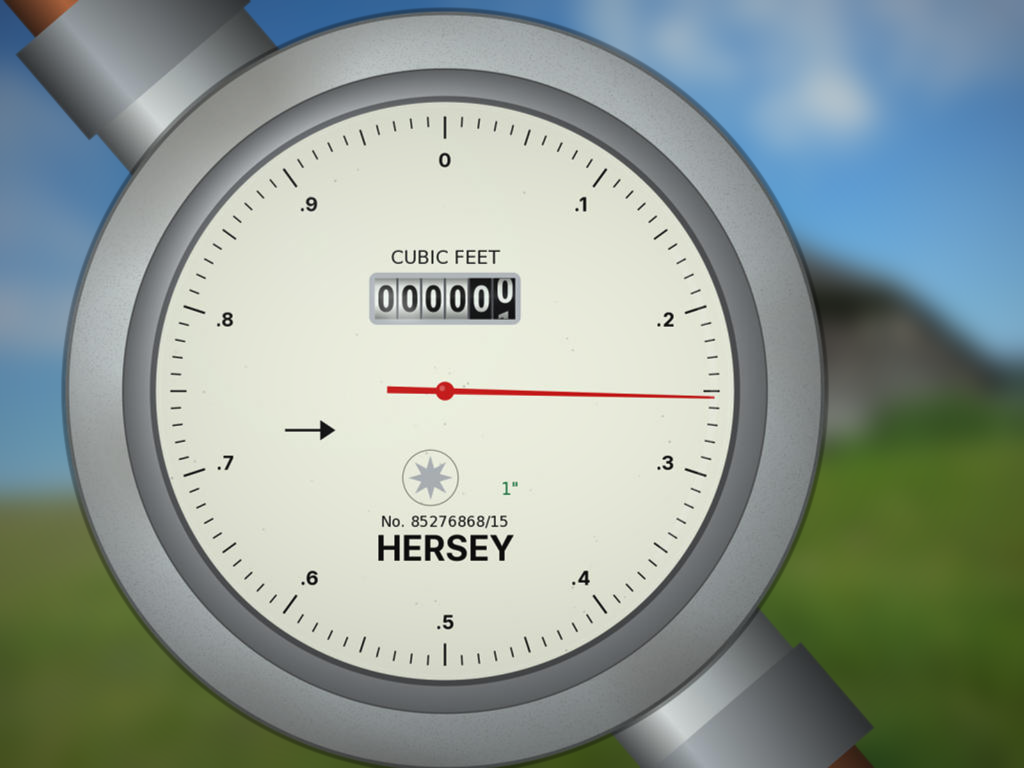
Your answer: **0.25** ft³
